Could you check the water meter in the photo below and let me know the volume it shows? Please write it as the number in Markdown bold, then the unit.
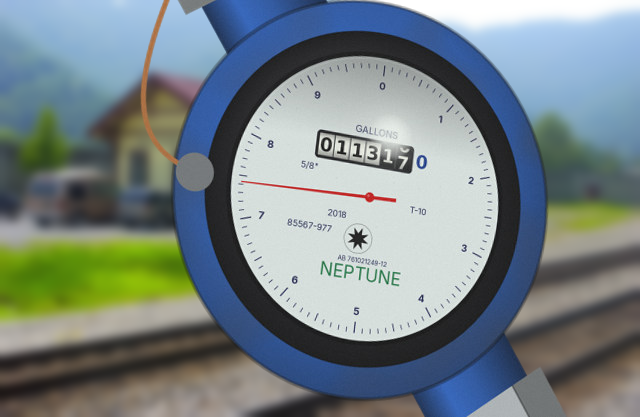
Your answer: **113167.4** gal
